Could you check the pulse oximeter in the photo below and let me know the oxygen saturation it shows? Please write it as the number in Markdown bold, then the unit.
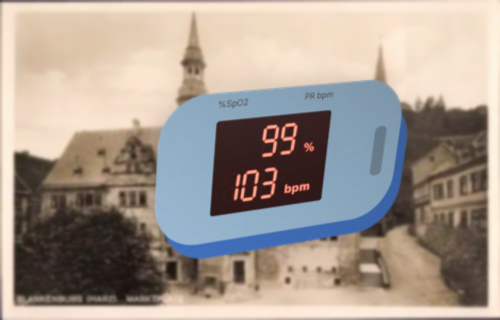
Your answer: **99** %
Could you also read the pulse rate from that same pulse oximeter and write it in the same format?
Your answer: **103** bpm
